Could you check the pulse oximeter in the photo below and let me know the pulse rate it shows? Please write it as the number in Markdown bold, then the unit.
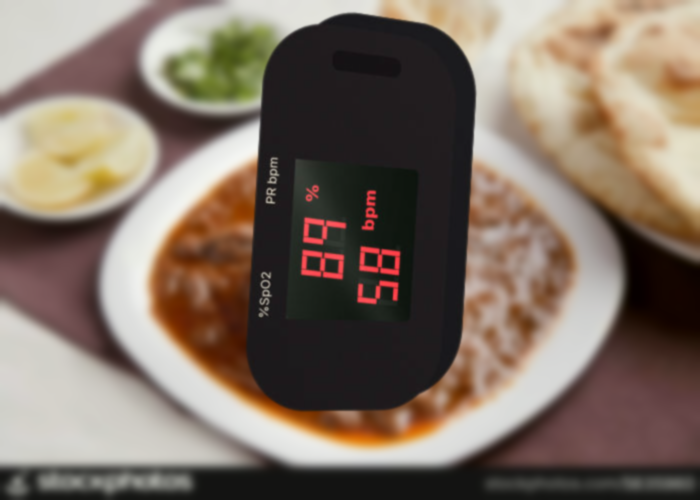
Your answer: **58** bpm
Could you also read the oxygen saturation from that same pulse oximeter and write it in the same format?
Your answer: **89** %
